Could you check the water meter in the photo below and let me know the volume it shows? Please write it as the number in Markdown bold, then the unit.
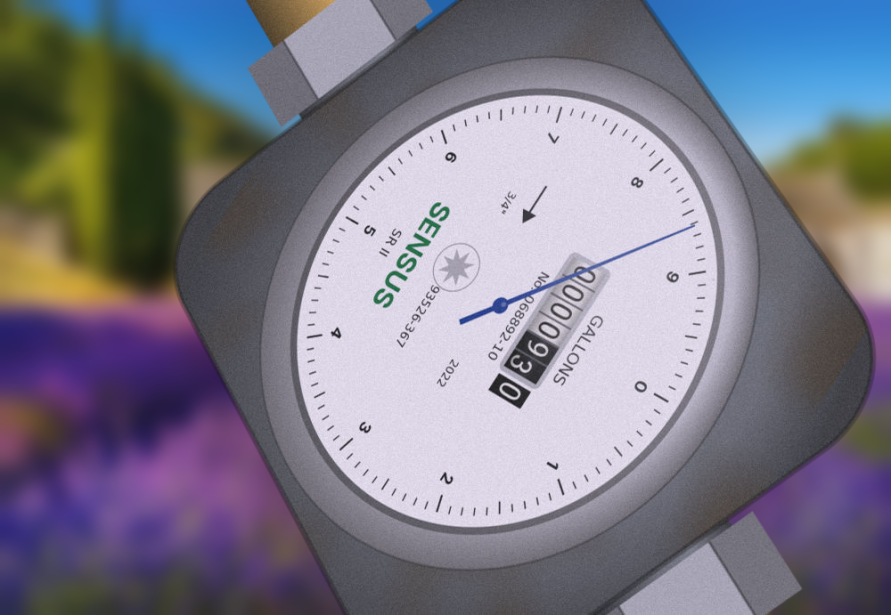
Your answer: **928.6** gal
